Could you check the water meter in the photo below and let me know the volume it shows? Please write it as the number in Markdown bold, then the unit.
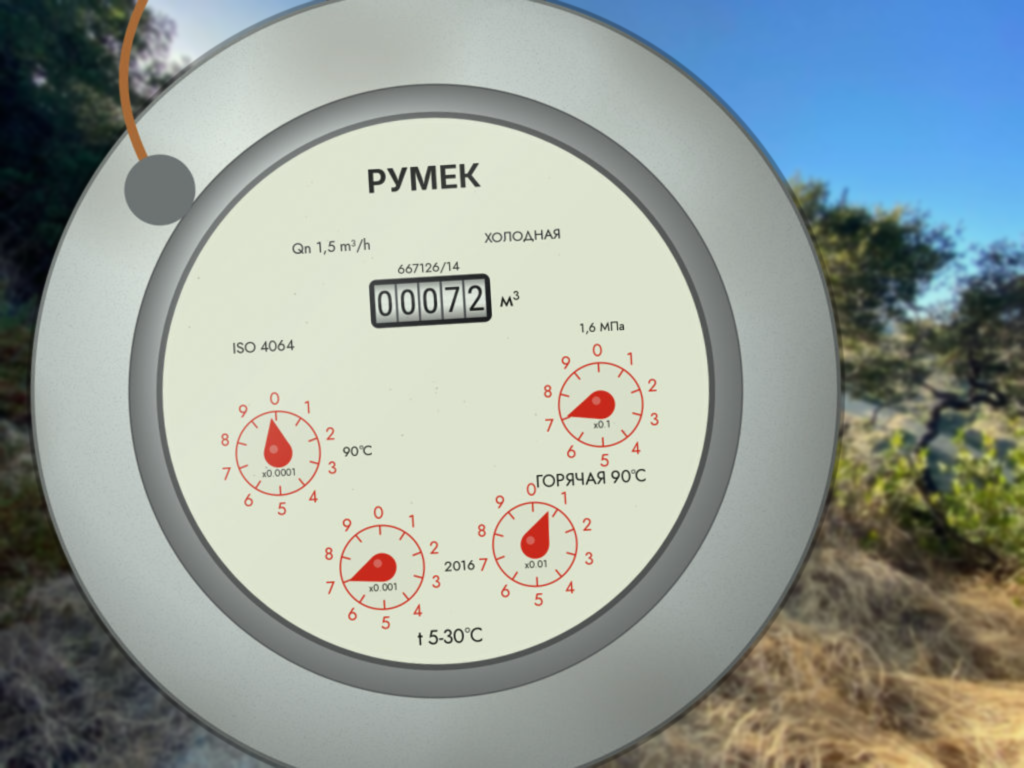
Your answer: **72.7069** m³
